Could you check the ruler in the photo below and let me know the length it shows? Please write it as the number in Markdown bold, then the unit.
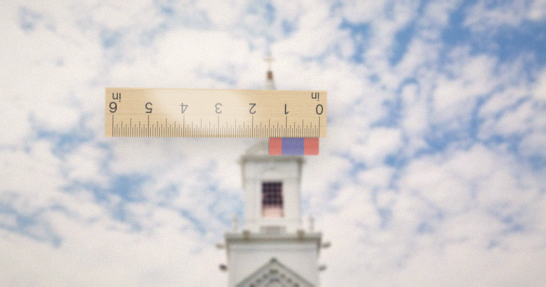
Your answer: **1.5** in
